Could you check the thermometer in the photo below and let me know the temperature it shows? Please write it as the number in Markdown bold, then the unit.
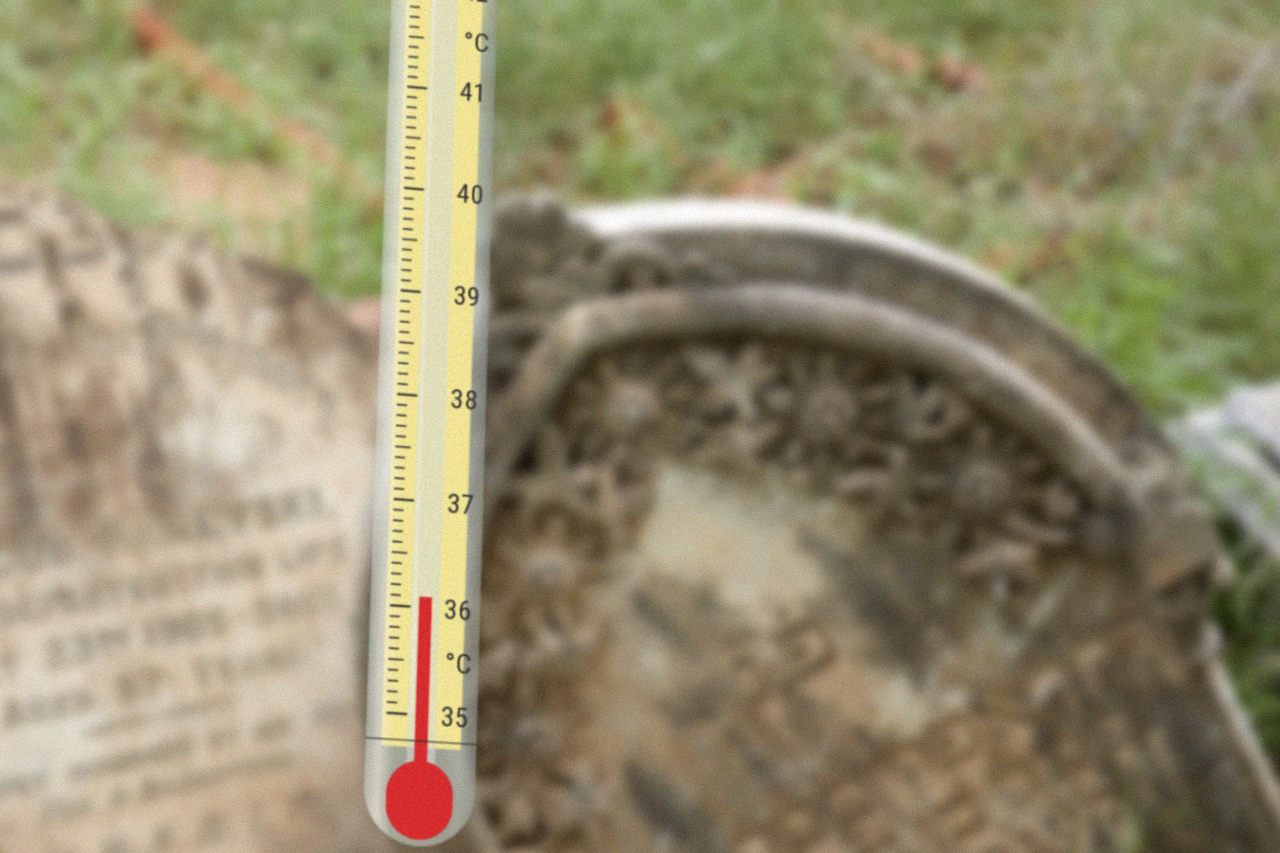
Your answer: **36.1** °C
